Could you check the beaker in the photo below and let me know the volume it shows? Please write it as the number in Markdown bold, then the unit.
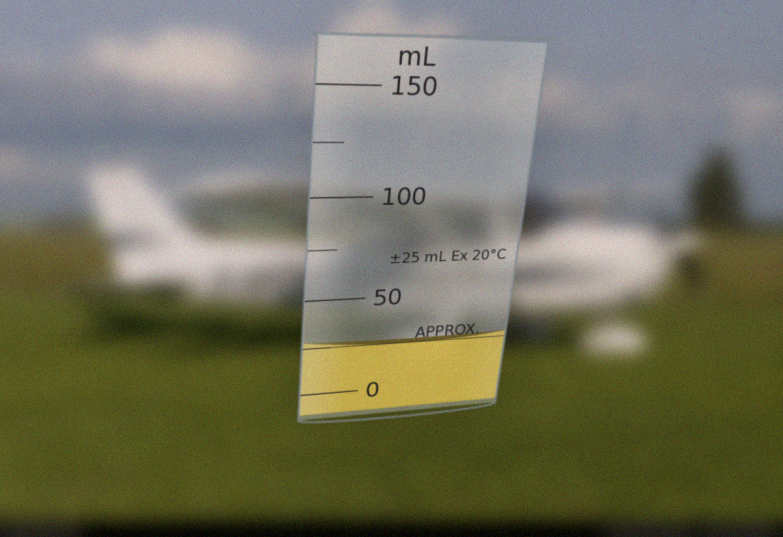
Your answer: **25** mL
